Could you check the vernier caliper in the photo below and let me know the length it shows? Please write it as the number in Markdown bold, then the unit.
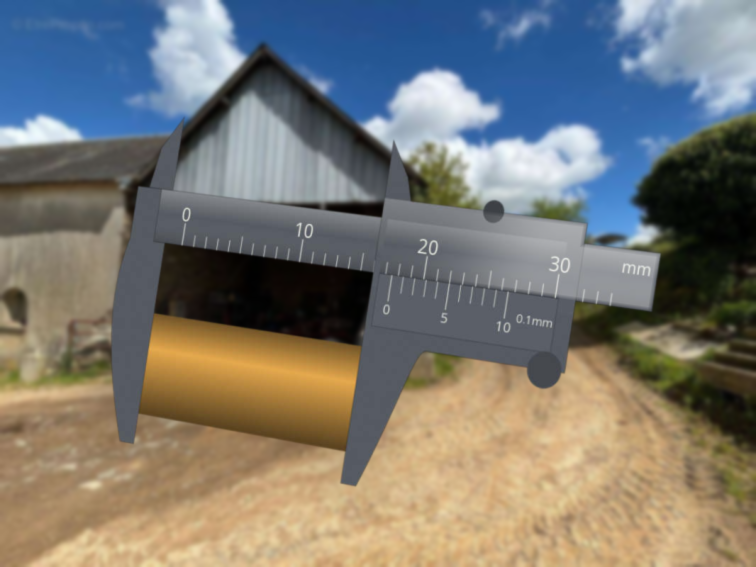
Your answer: **17.5** mm
